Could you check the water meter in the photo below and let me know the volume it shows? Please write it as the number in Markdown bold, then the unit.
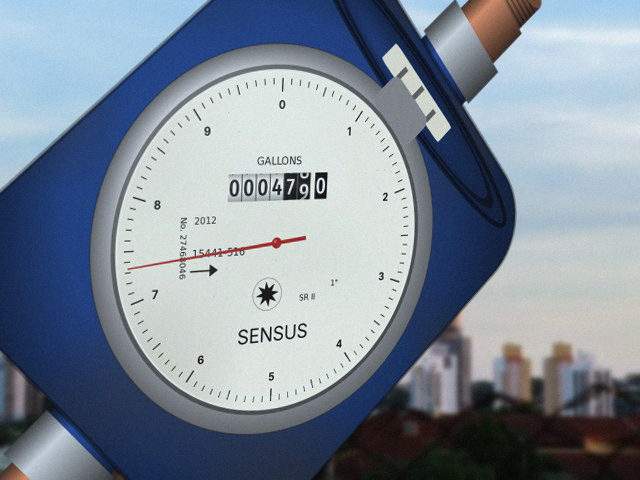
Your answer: **4787.3** gal
